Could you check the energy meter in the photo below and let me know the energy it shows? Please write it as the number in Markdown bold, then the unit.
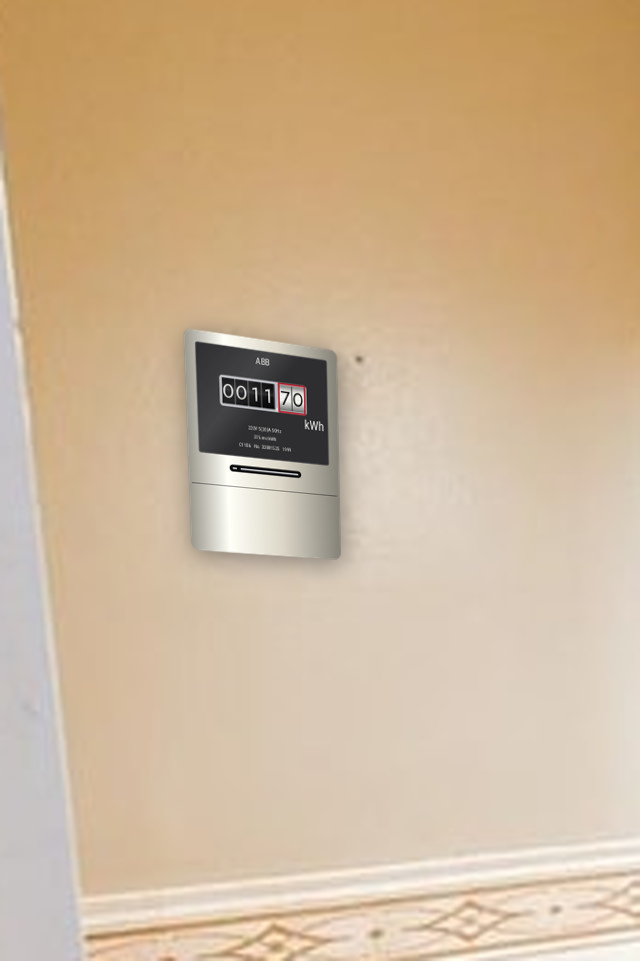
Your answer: **11.70** kWh
